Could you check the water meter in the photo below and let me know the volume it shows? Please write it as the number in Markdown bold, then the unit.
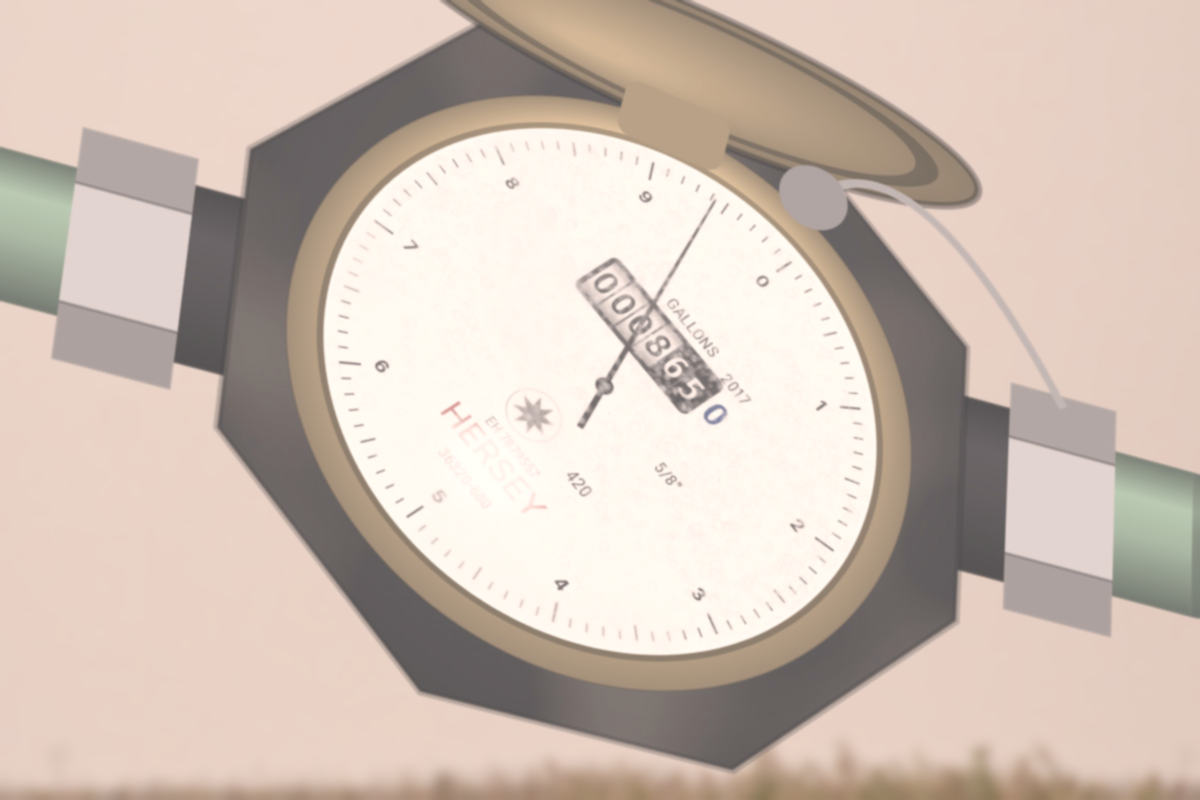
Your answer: **8649.4** gal
